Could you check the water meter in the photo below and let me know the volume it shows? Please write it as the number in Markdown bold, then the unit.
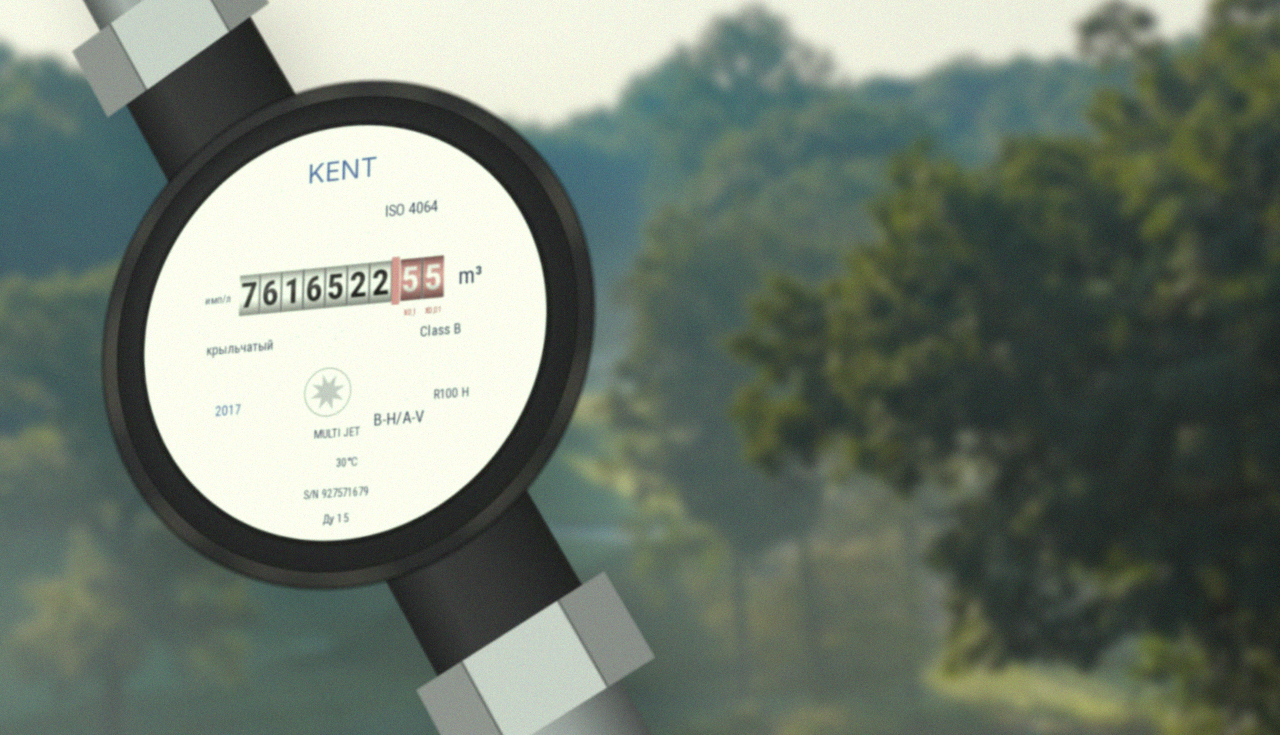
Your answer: **7616522.55** m³
